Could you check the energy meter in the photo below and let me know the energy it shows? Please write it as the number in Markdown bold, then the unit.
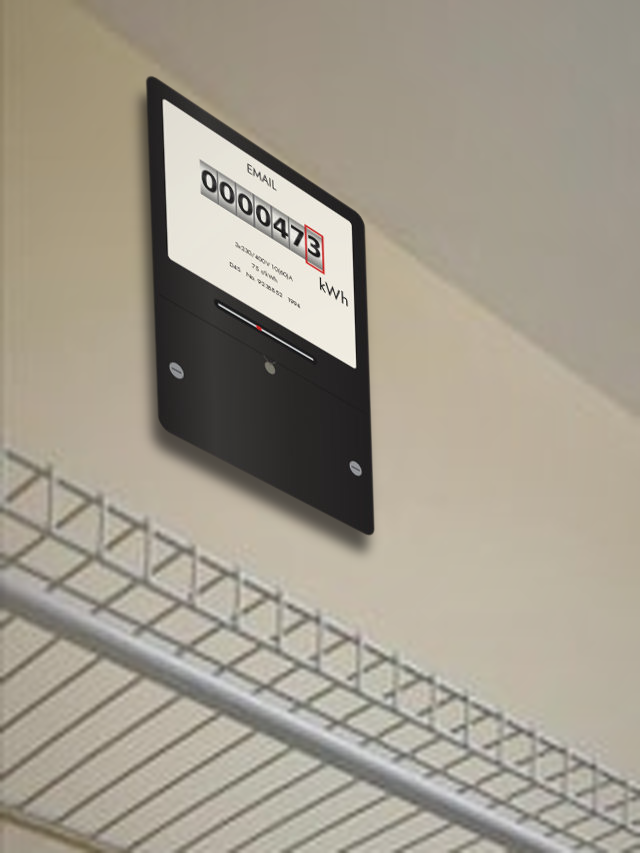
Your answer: **47.3** kWh
